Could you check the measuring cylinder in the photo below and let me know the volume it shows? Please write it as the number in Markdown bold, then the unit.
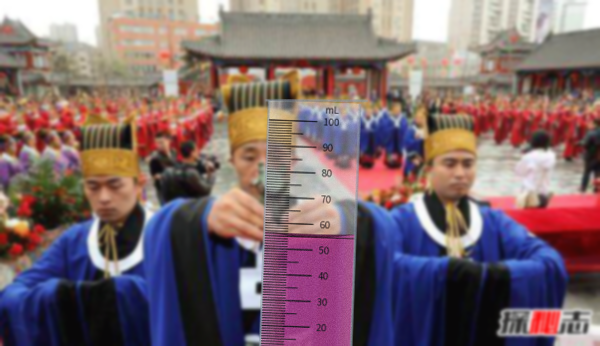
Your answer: **55** mL
